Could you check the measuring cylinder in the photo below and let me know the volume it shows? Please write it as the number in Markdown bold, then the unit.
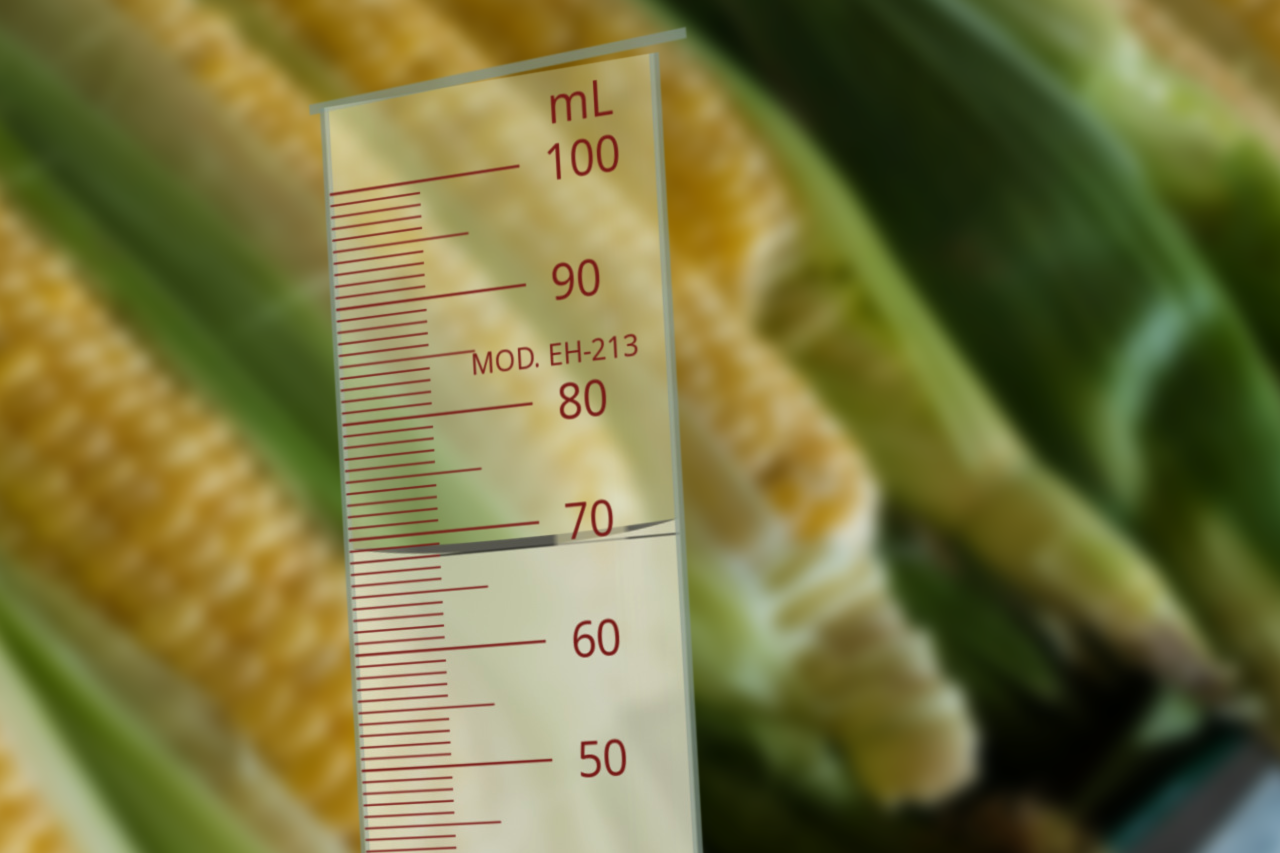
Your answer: **68** mL
